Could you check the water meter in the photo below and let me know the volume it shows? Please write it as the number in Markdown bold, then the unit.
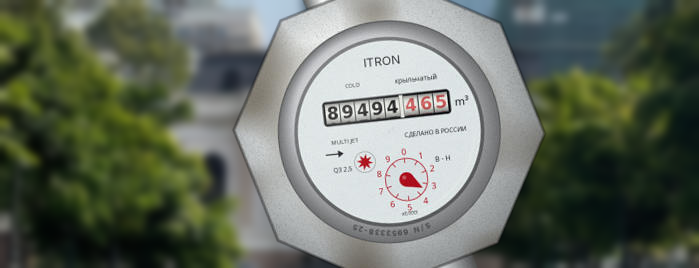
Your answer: **89494.4653** m³
